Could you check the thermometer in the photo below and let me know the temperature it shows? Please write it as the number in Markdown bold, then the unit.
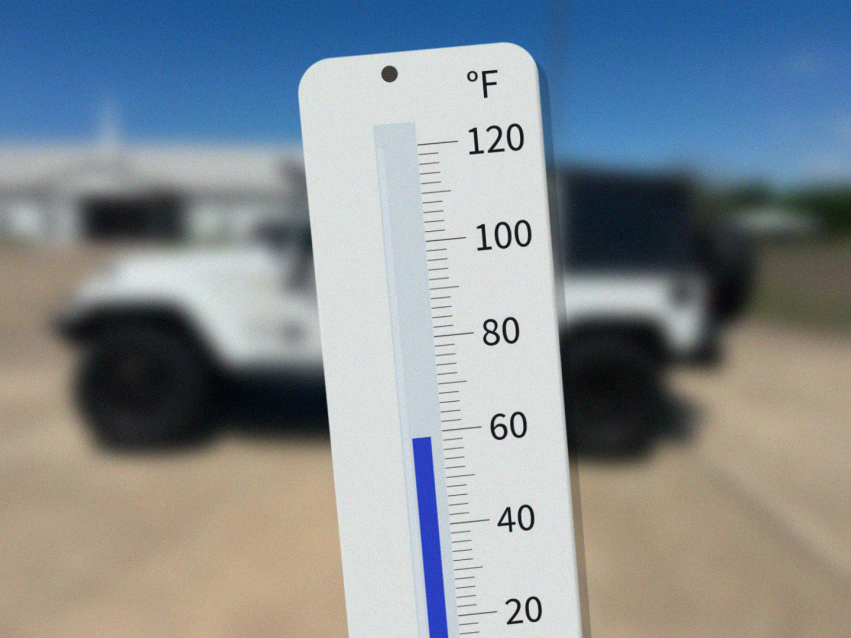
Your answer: **59** °F
